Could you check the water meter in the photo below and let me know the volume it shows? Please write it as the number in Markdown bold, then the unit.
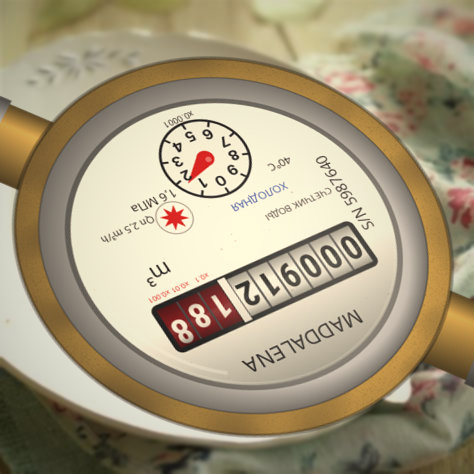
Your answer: **912.1881** m³
